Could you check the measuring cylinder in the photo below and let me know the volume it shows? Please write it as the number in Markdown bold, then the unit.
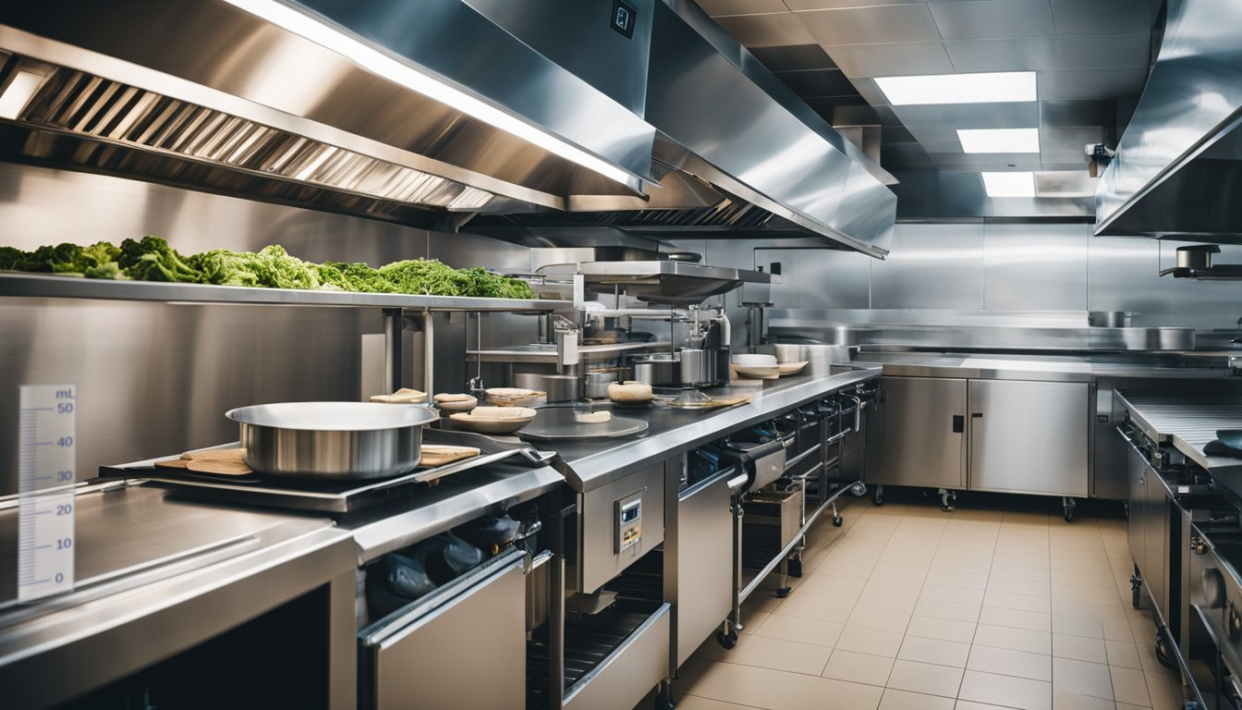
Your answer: **25** mL
